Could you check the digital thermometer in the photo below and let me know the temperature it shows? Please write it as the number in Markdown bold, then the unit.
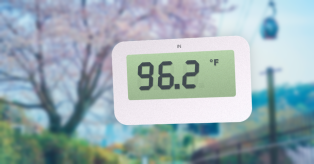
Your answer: **96.2** °F
